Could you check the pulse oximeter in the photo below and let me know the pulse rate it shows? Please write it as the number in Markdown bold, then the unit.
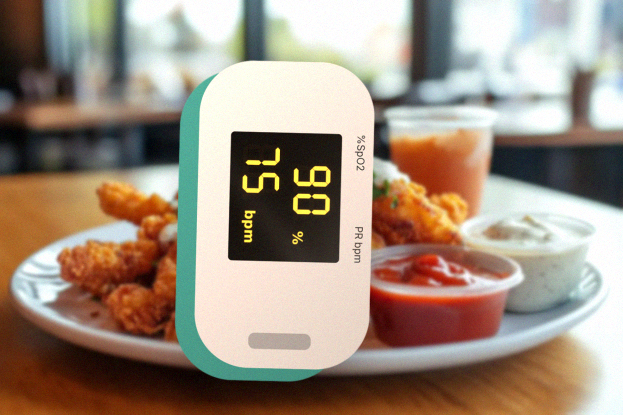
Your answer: **75** bpm
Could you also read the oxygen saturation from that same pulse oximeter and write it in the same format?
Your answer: **90** %
